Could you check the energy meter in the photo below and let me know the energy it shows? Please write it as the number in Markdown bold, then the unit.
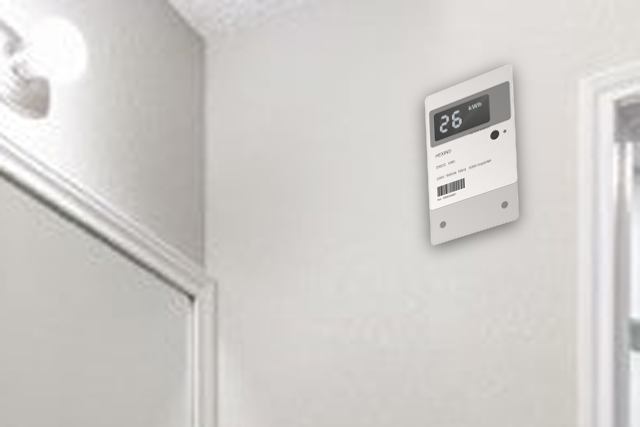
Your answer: **26** kWh
